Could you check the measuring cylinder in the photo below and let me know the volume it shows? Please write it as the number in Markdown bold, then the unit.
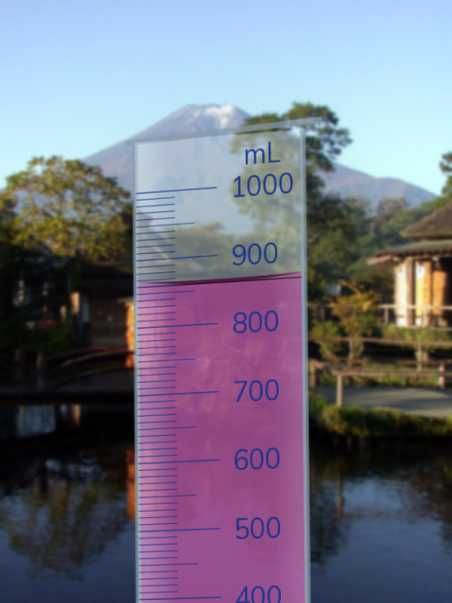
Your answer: **860** mL
